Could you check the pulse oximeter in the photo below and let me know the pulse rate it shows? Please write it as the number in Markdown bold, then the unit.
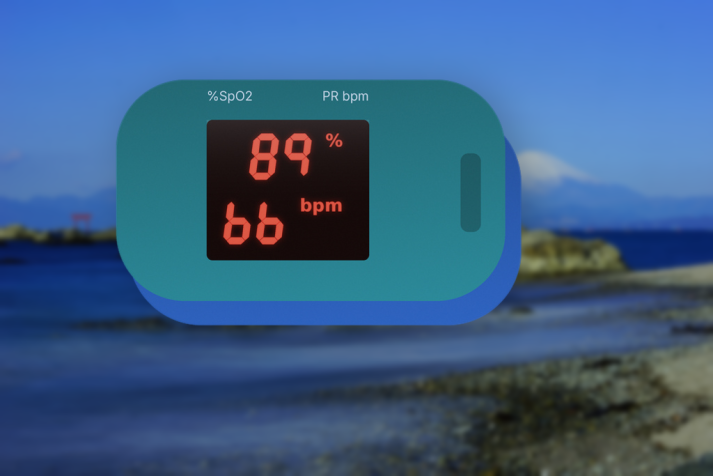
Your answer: **66** bpm
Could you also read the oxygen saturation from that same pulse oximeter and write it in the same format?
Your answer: **89** %
